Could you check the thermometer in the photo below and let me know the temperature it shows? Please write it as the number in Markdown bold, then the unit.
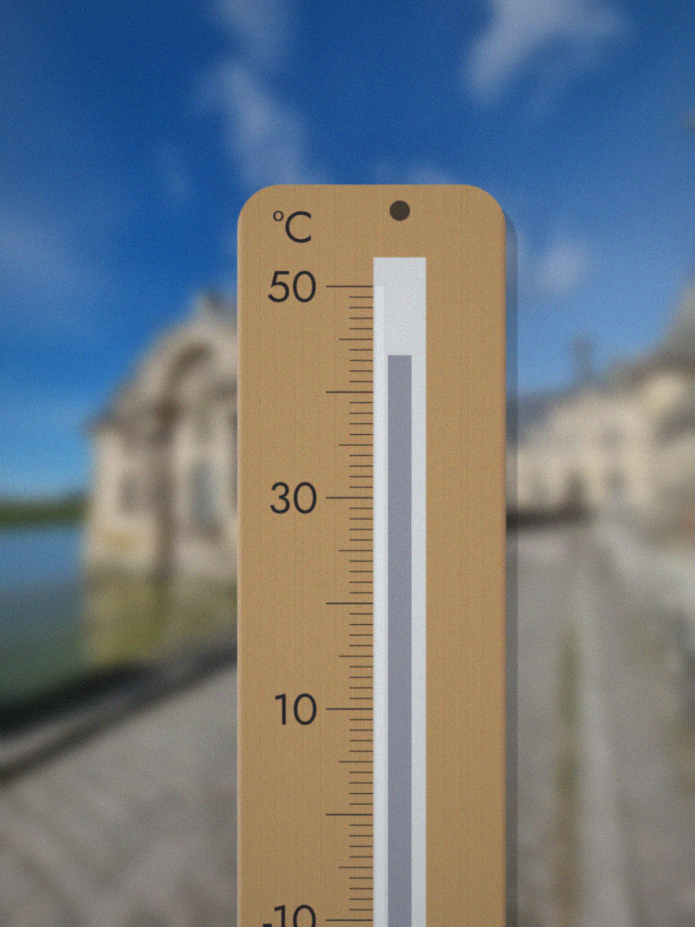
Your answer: **43.5** °C
